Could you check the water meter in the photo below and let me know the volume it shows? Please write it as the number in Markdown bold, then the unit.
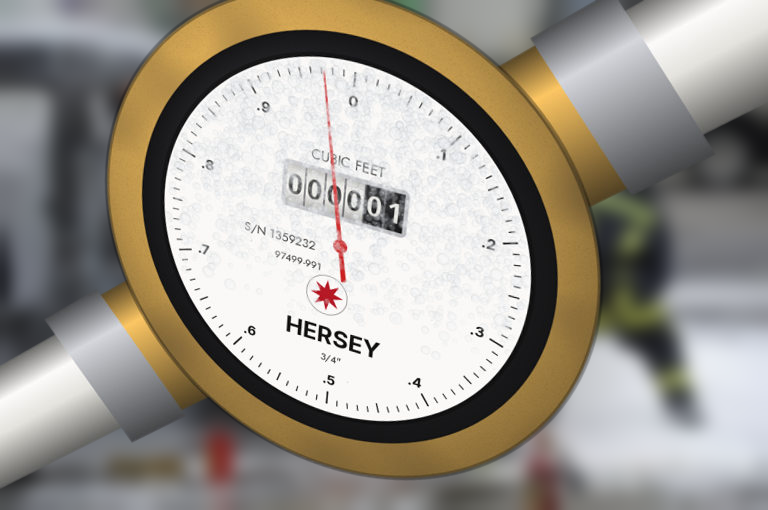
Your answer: **0.97** ft³
